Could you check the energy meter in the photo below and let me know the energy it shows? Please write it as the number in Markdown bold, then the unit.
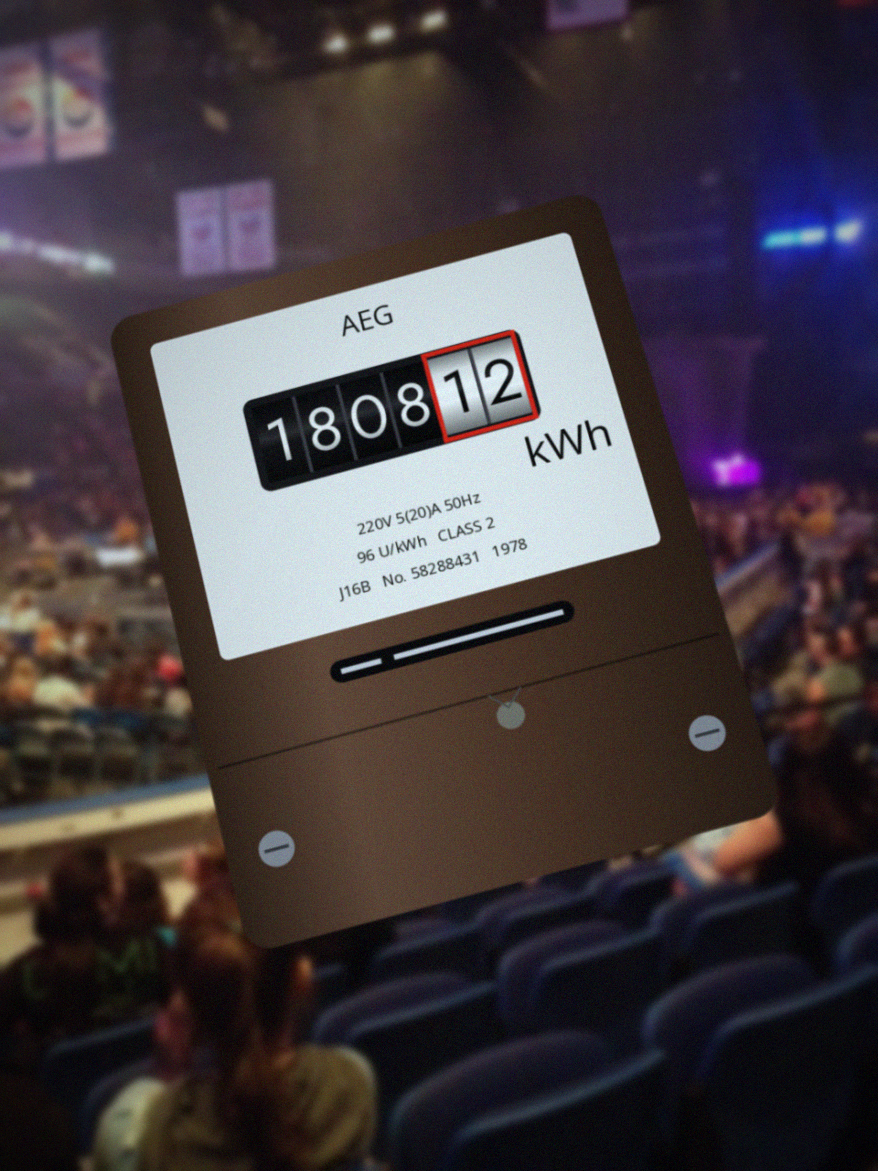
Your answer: **1808.12** kWh
